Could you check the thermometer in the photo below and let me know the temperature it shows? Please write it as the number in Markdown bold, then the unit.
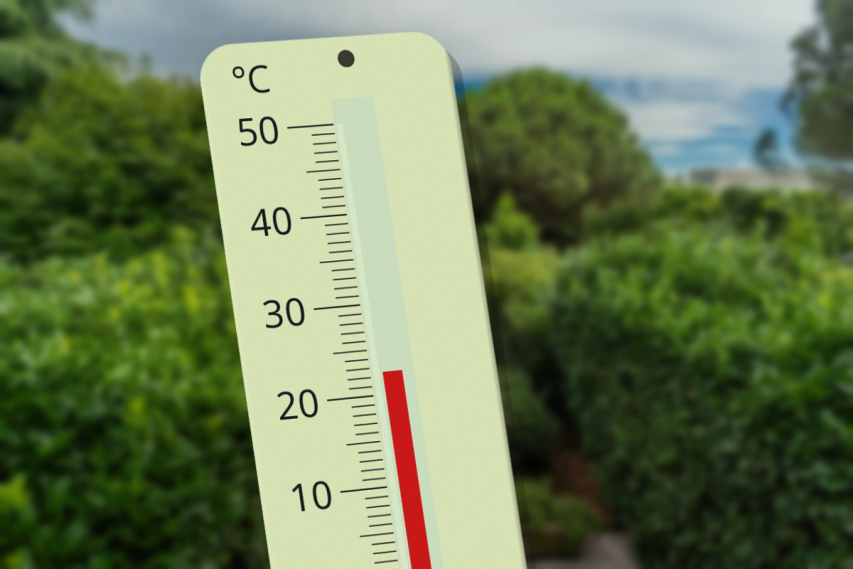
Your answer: **22.5** °C
